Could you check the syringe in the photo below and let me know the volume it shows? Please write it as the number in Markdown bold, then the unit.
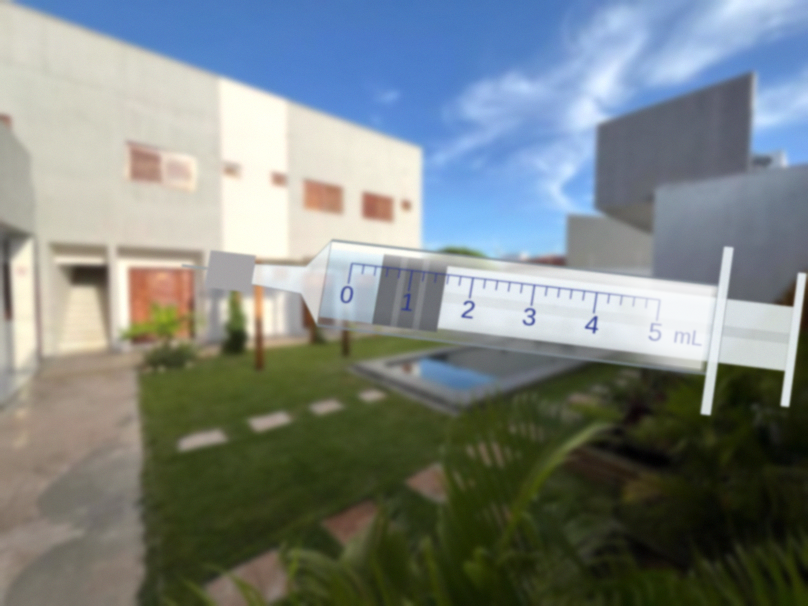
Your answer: **0.5** mL
